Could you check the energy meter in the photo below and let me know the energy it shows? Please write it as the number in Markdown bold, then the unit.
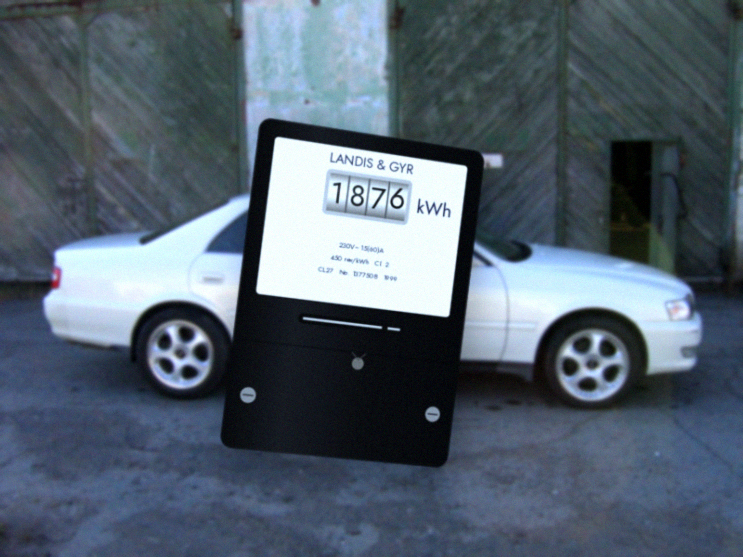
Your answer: **1876** kWh
